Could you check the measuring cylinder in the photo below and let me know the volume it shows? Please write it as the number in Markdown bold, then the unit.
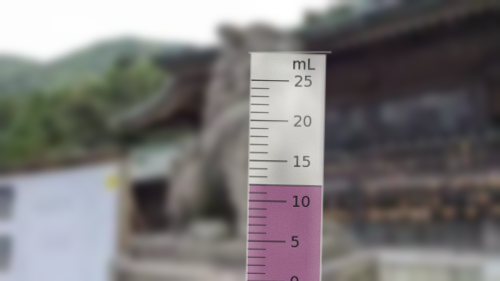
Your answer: **12** mL
